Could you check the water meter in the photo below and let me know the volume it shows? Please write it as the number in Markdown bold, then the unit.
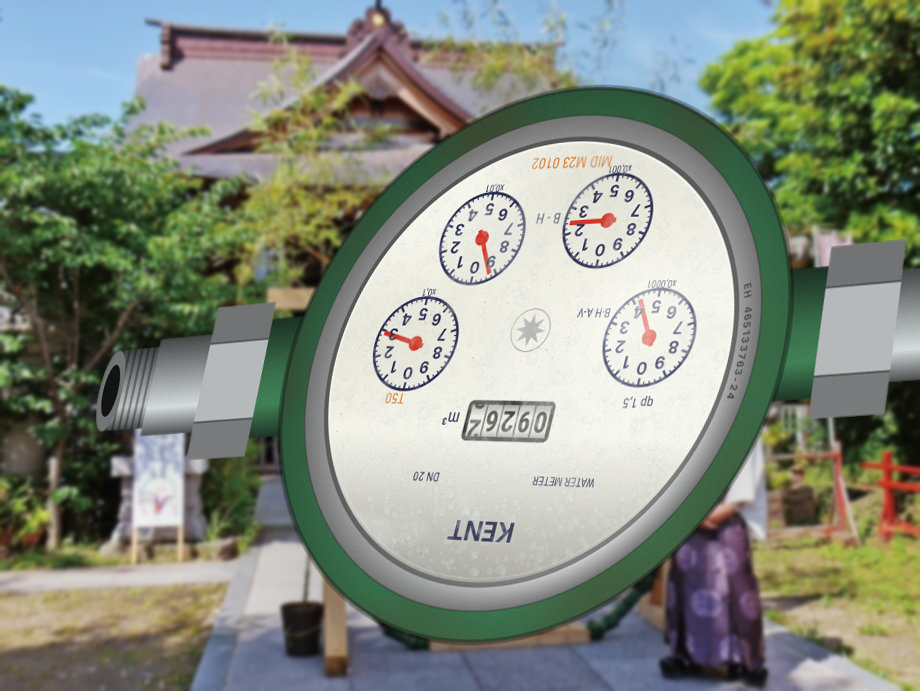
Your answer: **9262.2924** m³
